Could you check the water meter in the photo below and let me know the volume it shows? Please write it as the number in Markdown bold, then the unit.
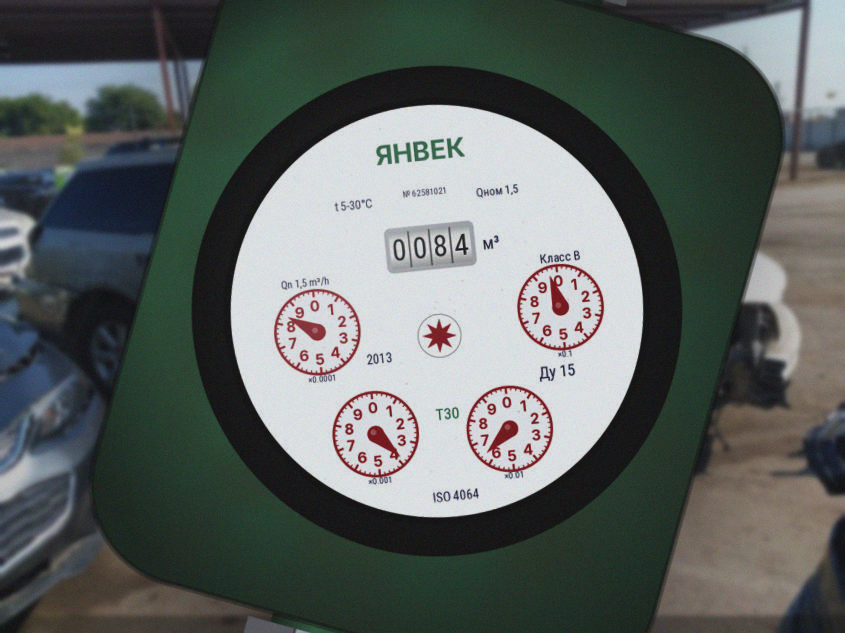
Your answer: **83.9638** m³
